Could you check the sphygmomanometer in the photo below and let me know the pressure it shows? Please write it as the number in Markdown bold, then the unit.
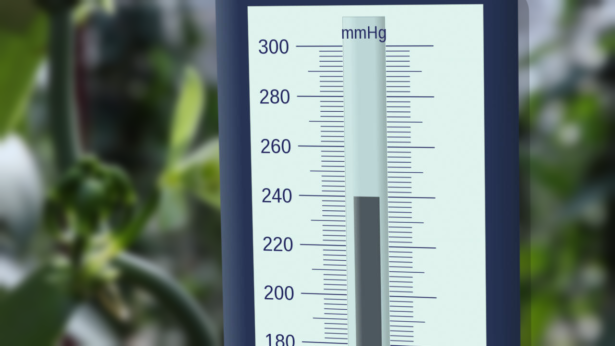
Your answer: **240** mmHg
